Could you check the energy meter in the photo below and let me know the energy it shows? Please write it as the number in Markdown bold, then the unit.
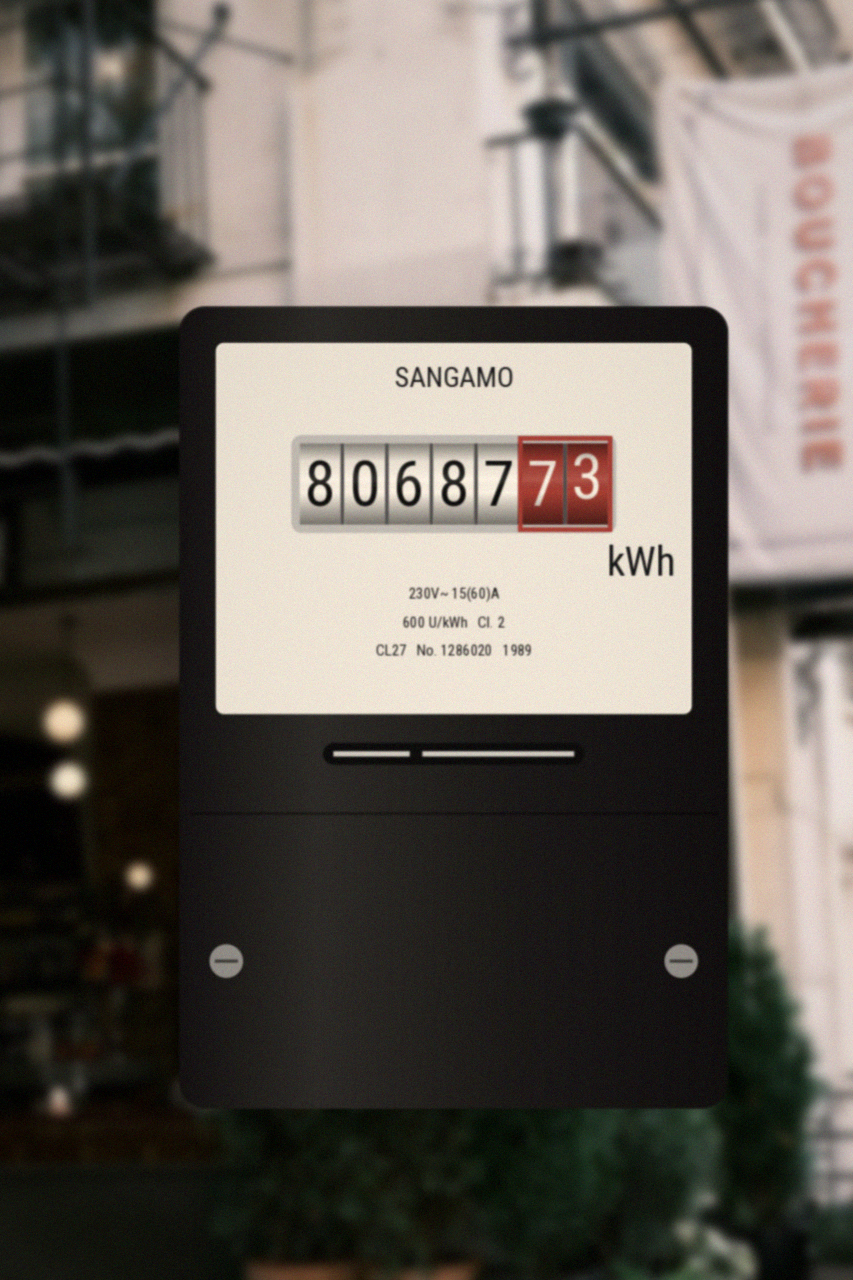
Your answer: **80687.73** kWh
